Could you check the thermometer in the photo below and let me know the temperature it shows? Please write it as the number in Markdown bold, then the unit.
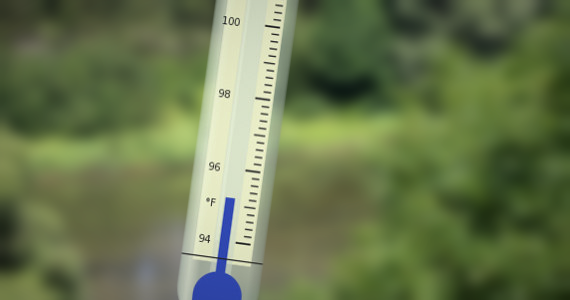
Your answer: **95.2** °F
